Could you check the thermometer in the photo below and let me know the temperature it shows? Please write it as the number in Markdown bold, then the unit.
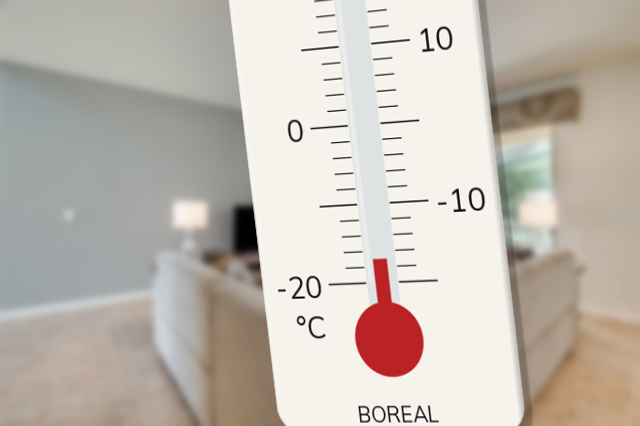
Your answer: **-17** °C
